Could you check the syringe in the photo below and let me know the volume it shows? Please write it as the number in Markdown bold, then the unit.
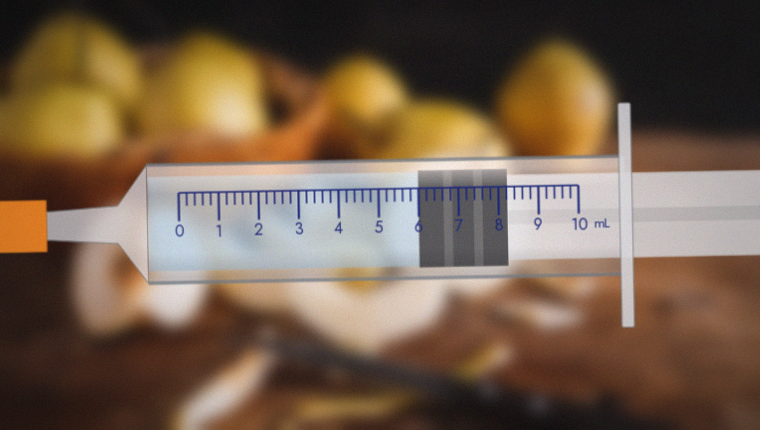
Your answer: **6** mL
